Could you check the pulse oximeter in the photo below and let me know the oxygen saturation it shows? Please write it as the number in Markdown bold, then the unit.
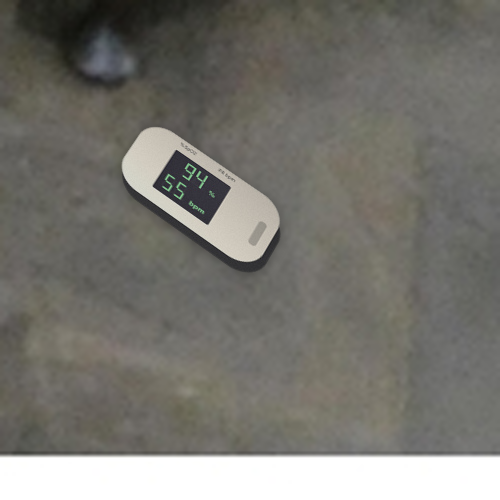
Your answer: **94** %
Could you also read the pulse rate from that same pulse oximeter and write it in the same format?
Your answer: **55** bpm
